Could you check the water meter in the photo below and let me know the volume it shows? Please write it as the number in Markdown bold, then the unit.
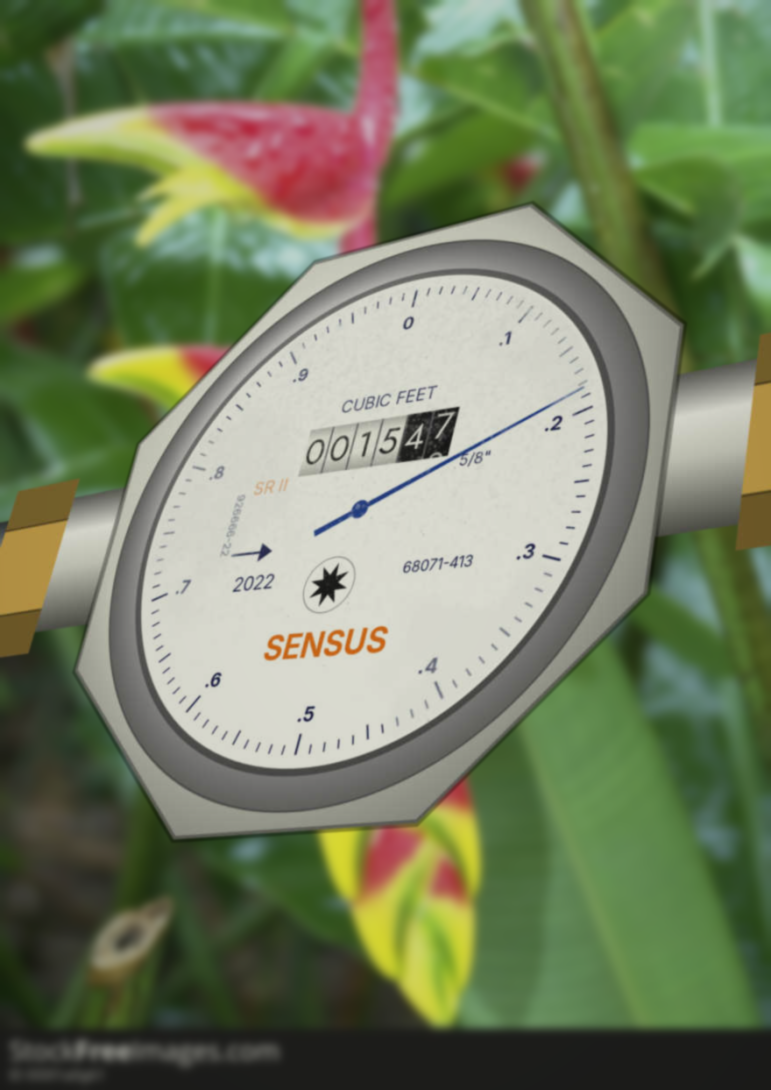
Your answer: **1547.18** ft³
